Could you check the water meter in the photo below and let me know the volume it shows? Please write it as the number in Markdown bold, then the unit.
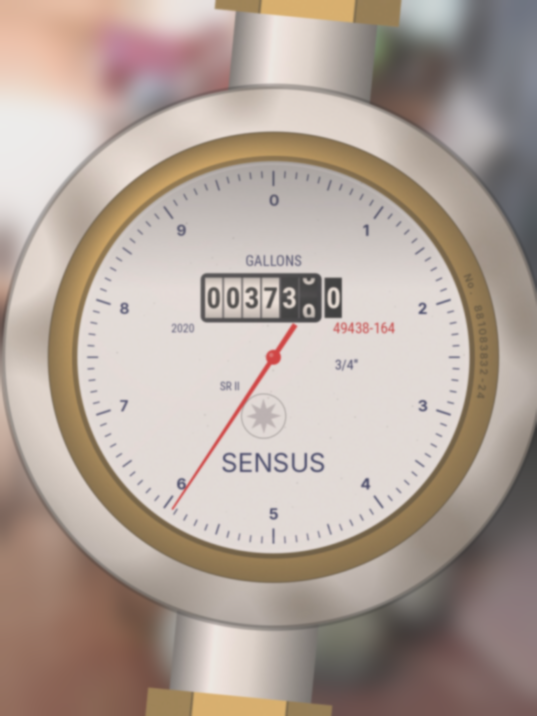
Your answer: **37385.9** gal
